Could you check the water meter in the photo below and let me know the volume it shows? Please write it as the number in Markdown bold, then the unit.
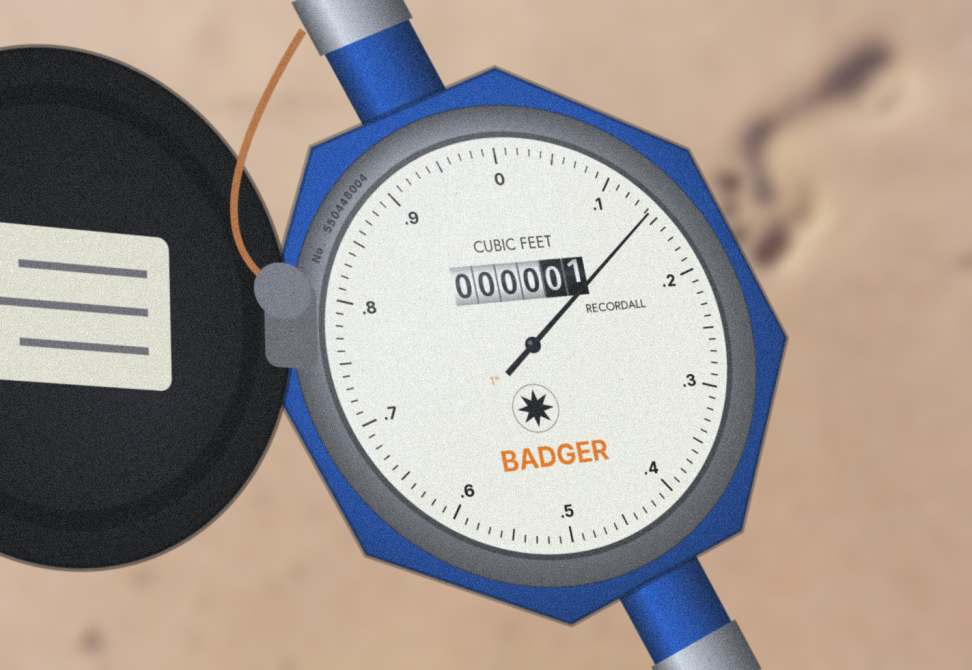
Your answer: **1.14** ft³
